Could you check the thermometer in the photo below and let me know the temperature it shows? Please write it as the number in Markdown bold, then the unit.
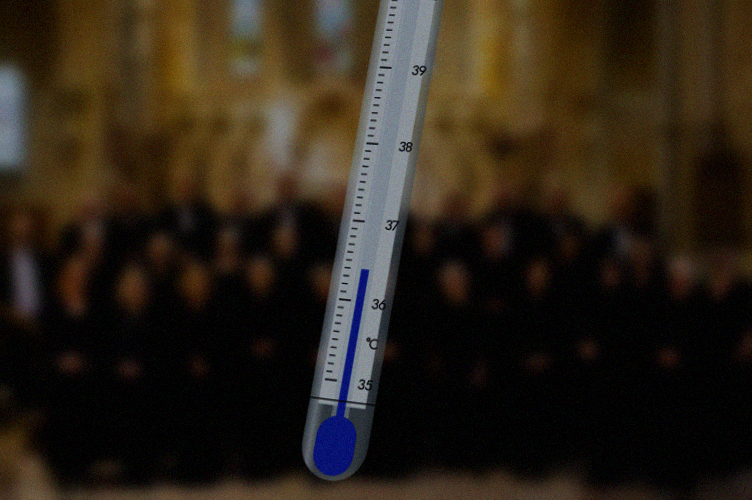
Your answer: **36.4** °C
